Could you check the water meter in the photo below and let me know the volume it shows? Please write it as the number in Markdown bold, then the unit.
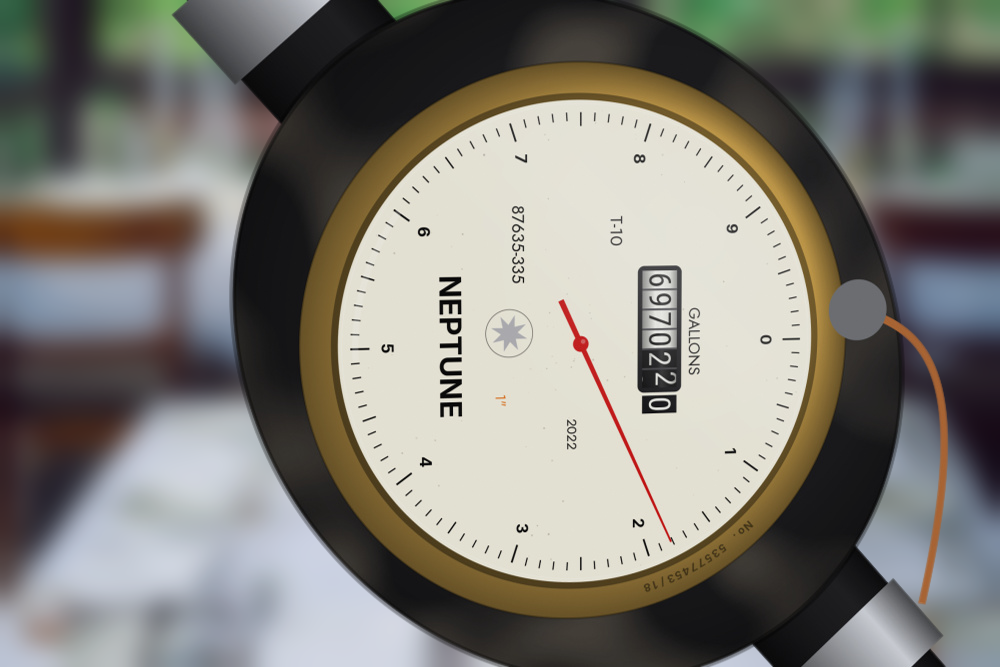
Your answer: **6970221.8** gal
